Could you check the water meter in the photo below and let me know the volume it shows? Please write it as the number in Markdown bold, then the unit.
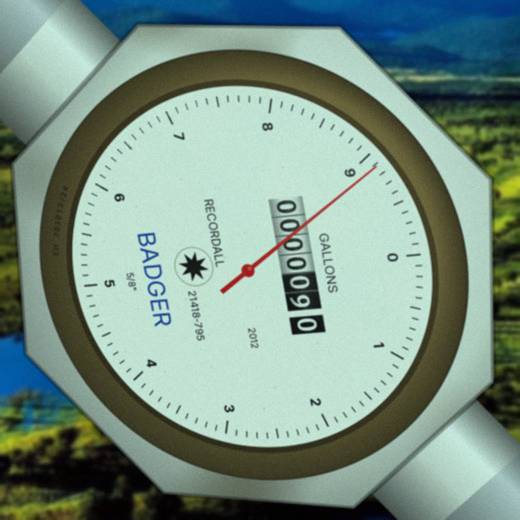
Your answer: **89.1** gal
